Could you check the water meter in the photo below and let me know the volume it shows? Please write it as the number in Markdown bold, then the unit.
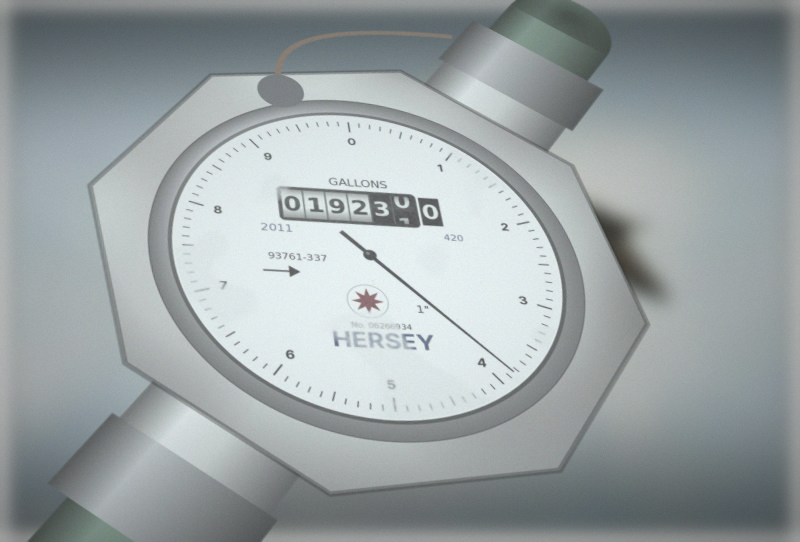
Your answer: **192303.8** gal
